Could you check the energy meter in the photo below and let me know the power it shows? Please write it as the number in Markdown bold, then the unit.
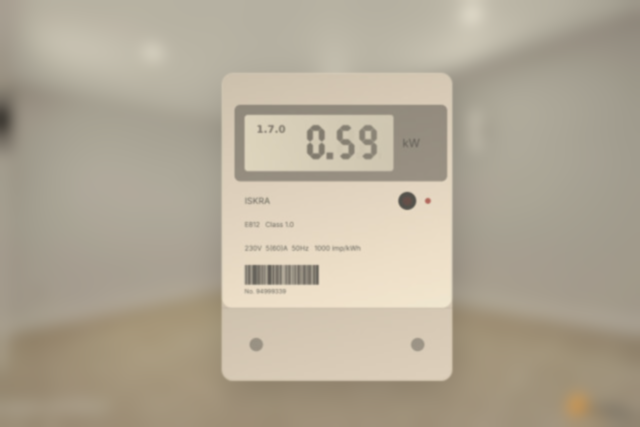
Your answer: **0.59** kW
